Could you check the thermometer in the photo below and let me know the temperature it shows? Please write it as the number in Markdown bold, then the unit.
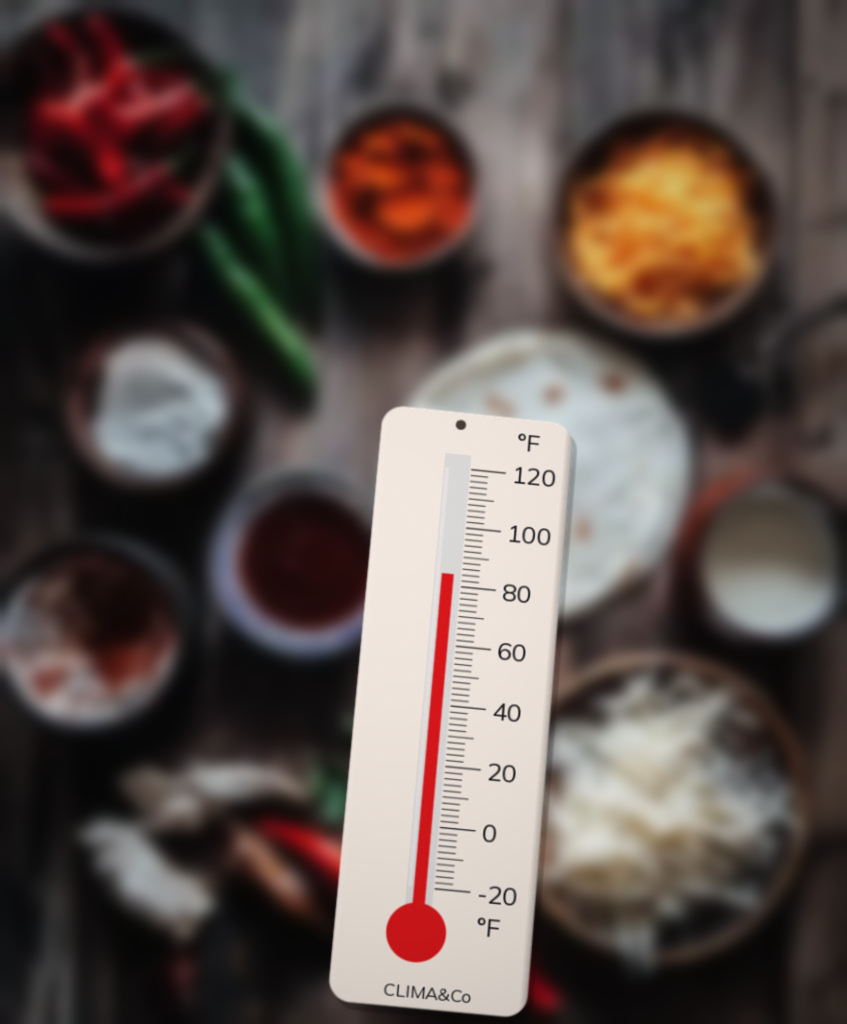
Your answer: **84** °F
